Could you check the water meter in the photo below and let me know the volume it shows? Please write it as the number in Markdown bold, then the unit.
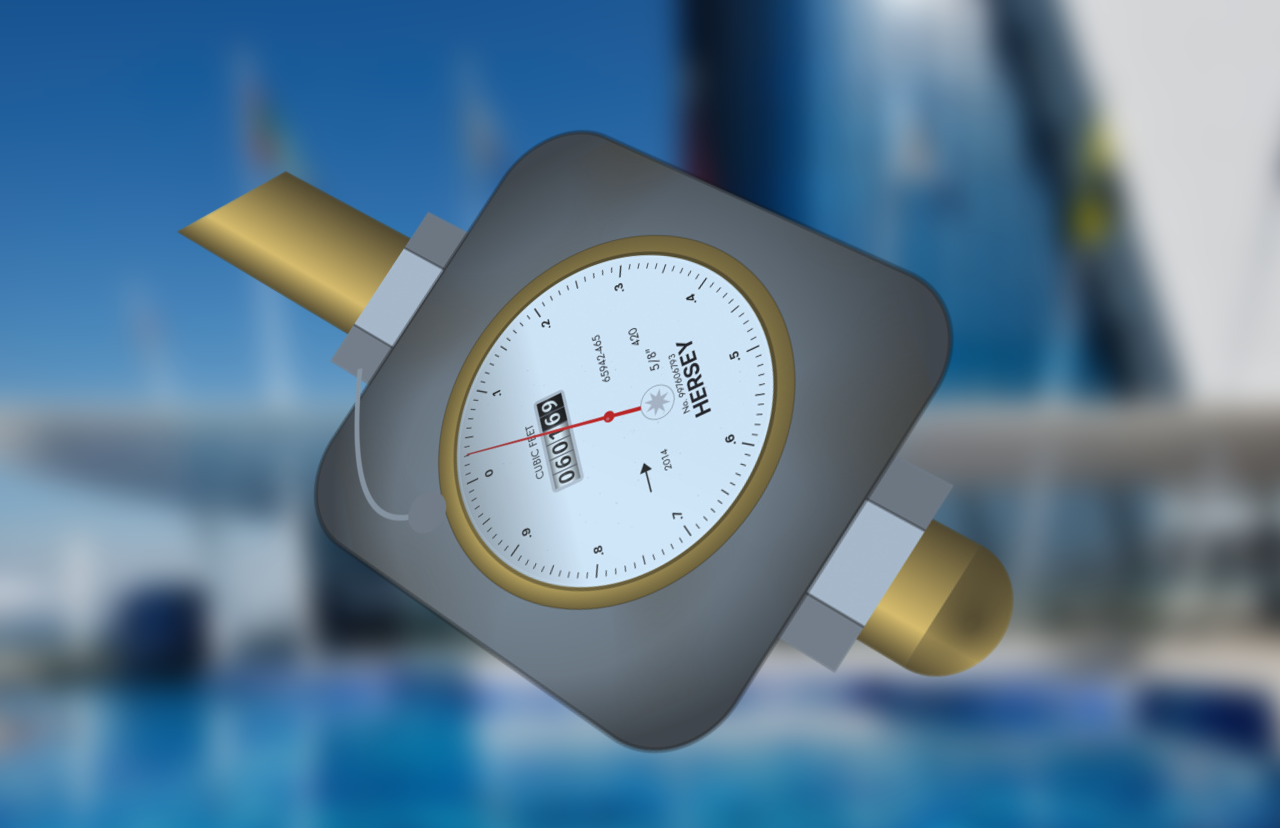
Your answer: **60169.03** ft³
